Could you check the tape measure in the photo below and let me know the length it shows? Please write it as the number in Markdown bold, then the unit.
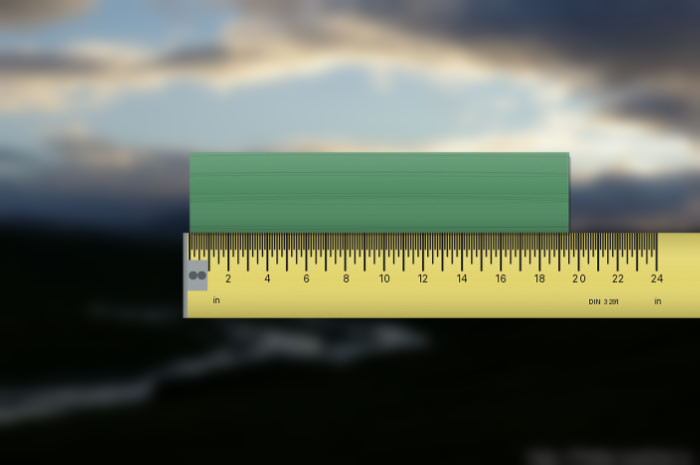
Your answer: **19.5** in
